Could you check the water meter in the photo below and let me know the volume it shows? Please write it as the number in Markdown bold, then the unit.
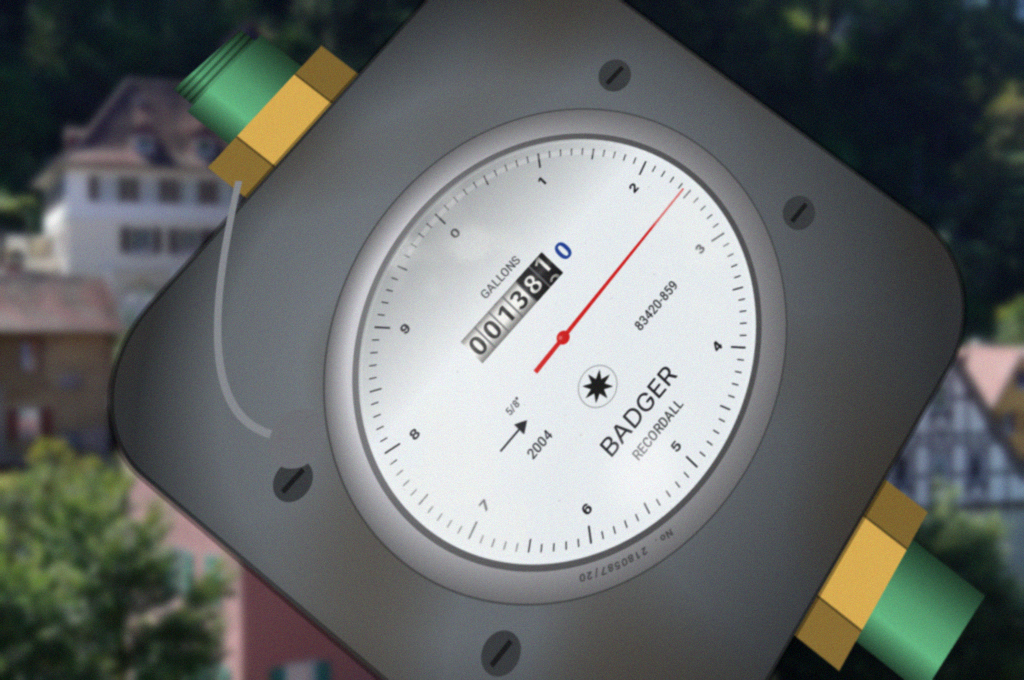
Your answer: **13812.4** gal
